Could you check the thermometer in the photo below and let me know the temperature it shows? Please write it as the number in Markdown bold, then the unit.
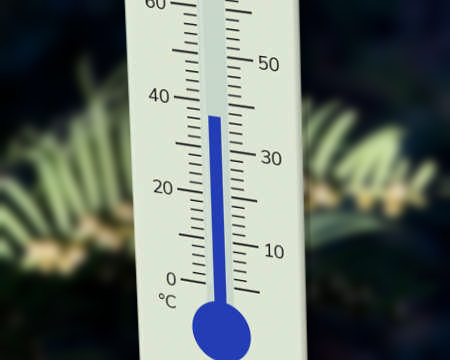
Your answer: **37** °C
